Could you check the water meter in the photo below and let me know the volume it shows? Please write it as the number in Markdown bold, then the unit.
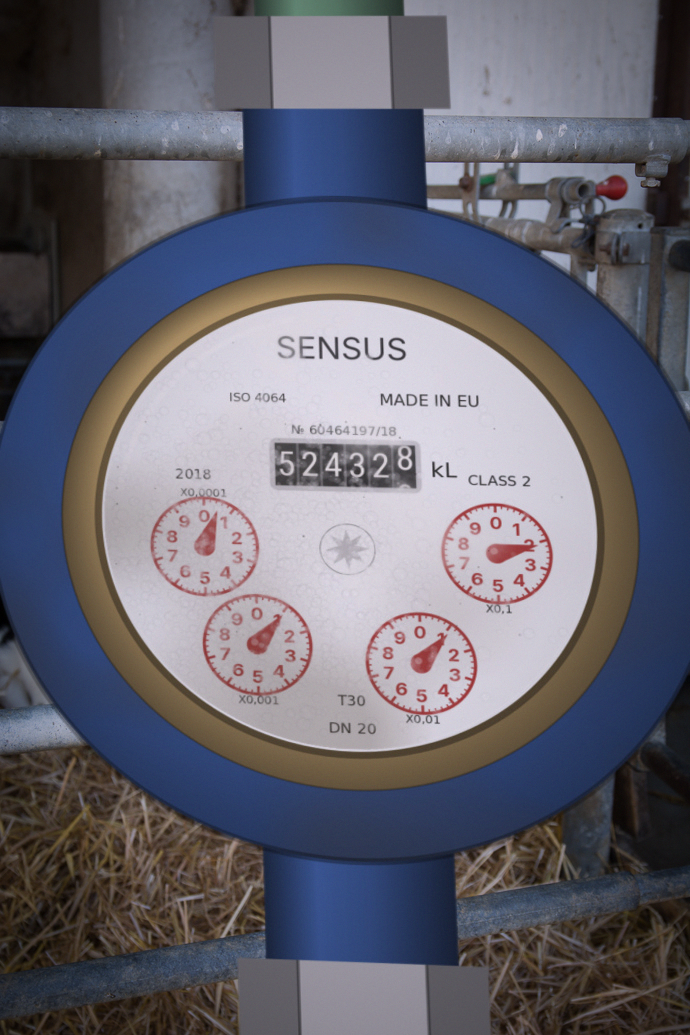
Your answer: **524328.2110** kL
